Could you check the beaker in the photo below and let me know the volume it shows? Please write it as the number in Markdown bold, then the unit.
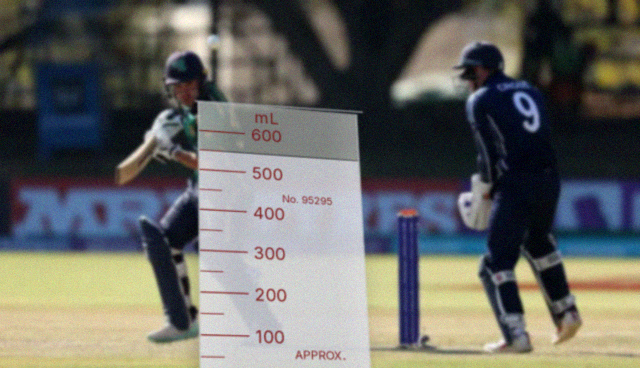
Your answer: **550** mL
